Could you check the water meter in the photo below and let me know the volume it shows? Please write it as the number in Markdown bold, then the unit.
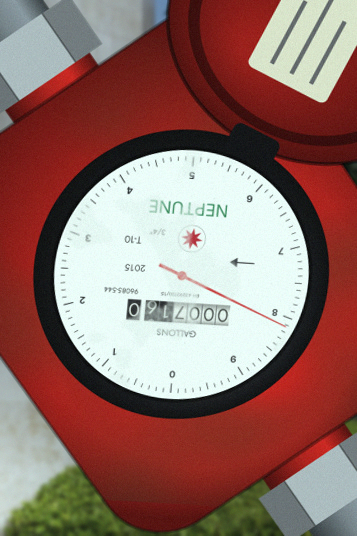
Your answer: **7158.1** gal
